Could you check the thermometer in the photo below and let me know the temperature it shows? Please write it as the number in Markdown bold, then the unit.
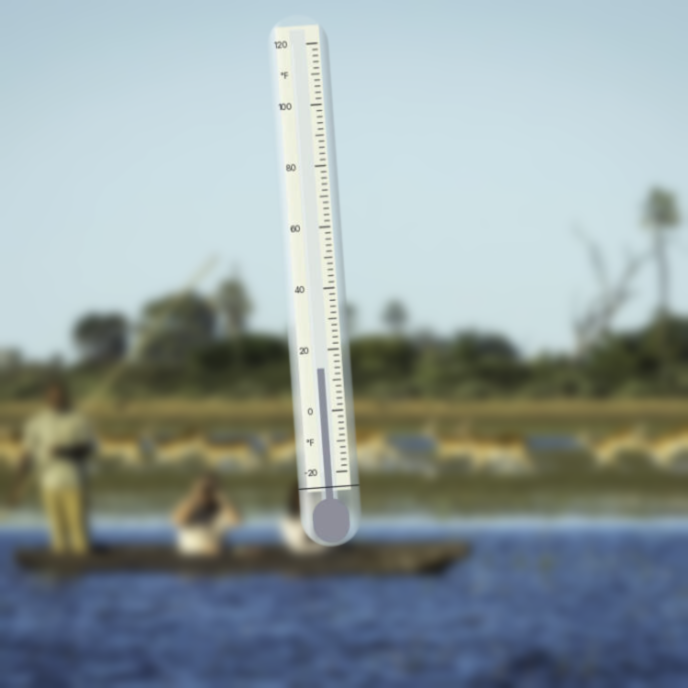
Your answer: **14** °F
